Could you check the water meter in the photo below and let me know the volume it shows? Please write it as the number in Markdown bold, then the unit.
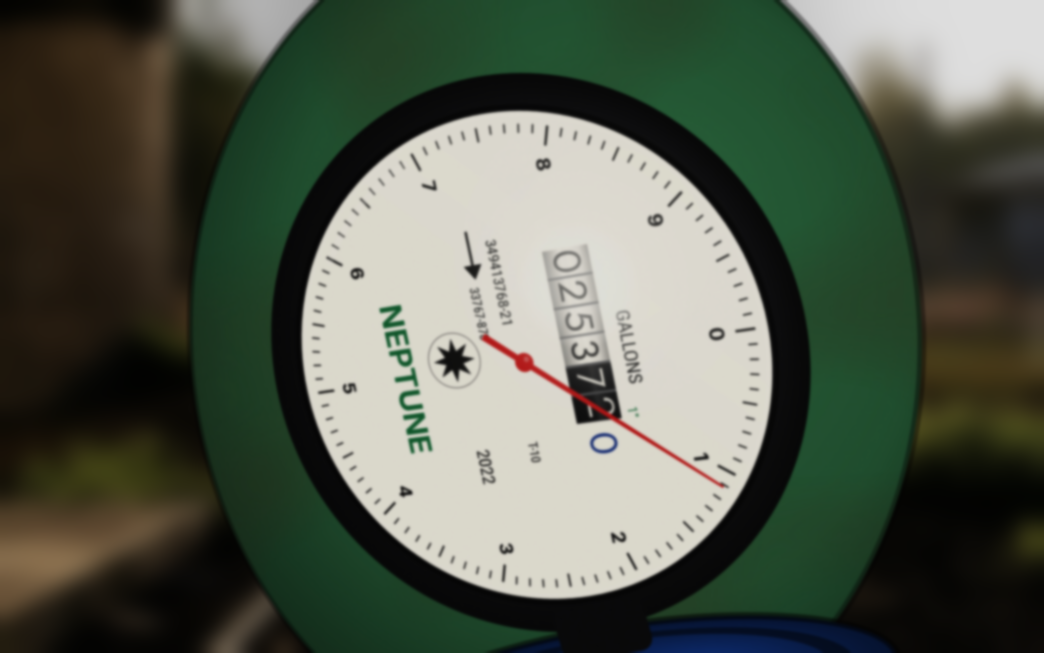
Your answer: **253721.1** gal
